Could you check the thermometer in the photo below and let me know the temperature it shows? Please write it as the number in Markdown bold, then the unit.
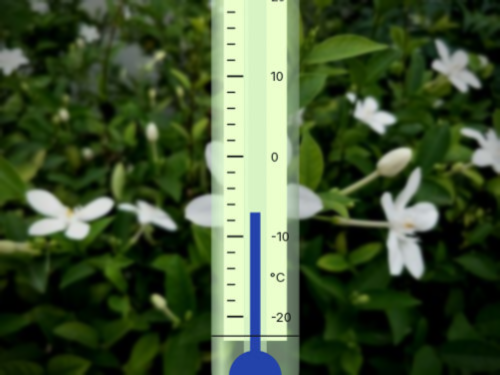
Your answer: **-7** °C
